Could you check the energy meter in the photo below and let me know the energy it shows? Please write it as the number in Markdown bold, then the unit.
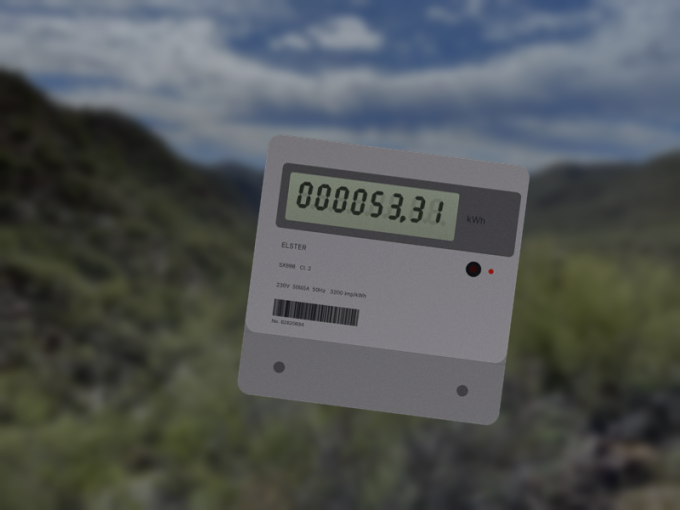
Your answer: **53.31** kWh
